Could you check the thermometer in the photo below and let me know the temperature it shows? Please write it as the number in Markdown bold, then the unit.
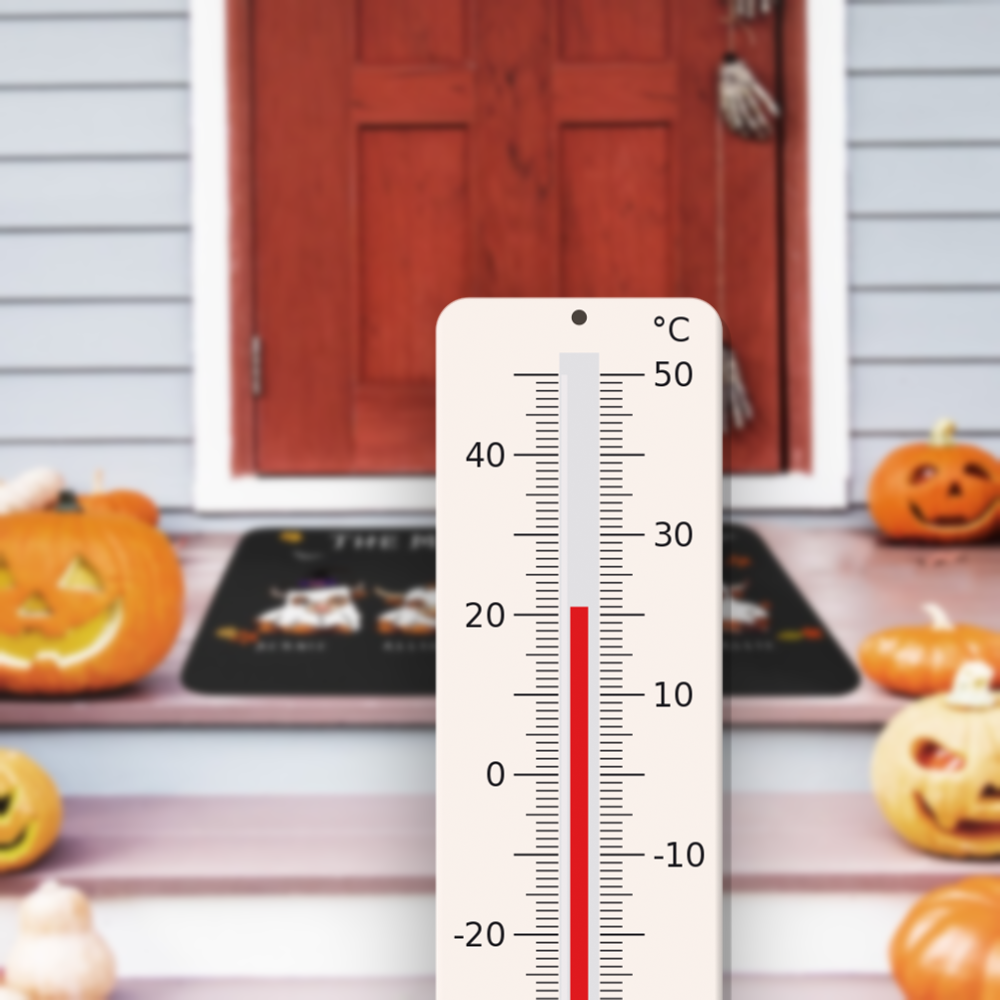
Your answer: **21** °C
